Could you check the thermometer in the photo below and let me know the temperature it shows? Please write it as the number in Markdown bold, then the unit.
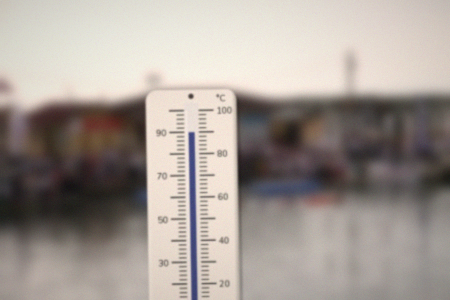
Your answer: **90** °C
